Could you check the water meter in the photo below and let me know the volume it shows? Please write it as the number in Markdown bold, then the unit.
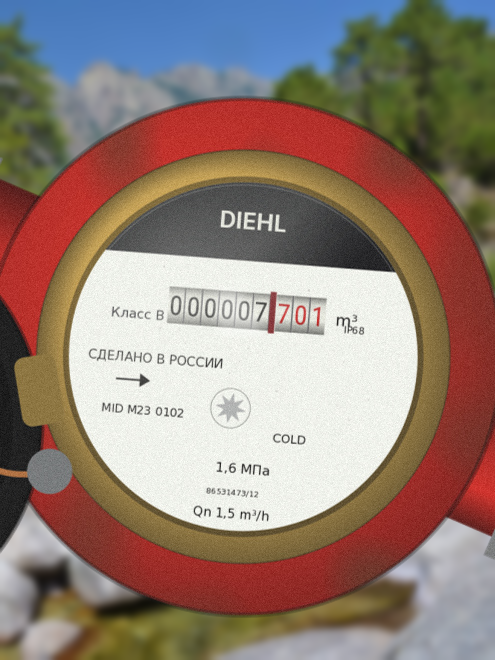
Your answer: **7.701** m³
